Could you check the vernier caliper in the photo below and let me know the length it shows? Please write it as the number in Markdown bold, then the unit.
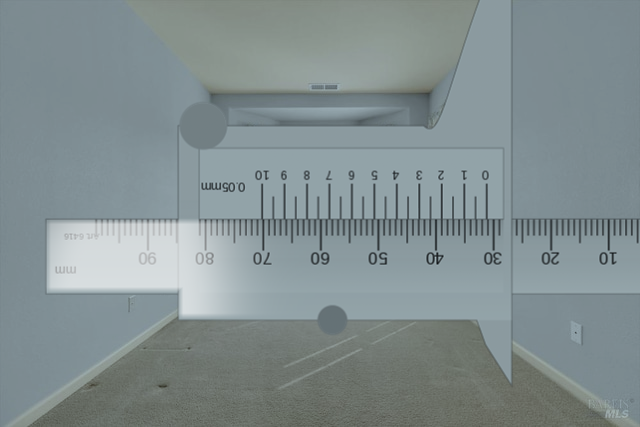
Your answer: **31.2** mm
